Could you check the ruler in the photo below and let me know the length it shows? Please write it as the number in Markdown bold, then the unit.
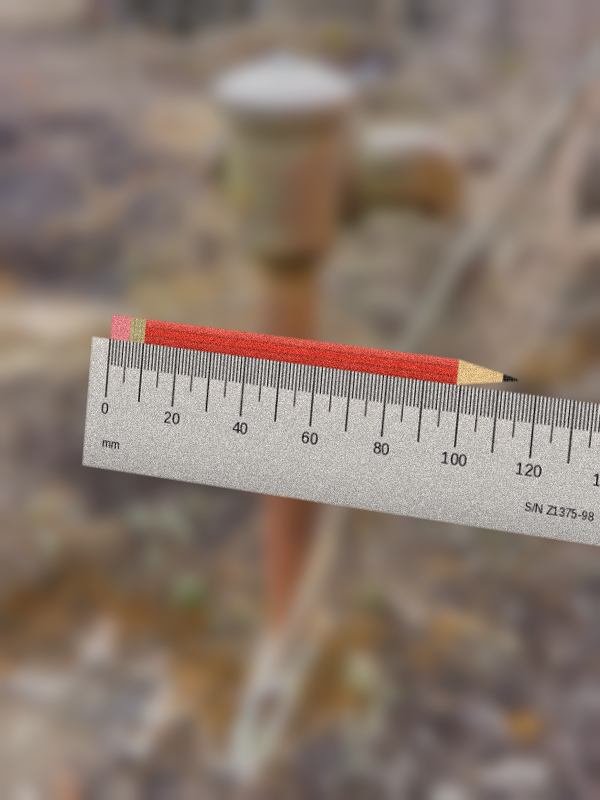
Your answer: **115** mm
